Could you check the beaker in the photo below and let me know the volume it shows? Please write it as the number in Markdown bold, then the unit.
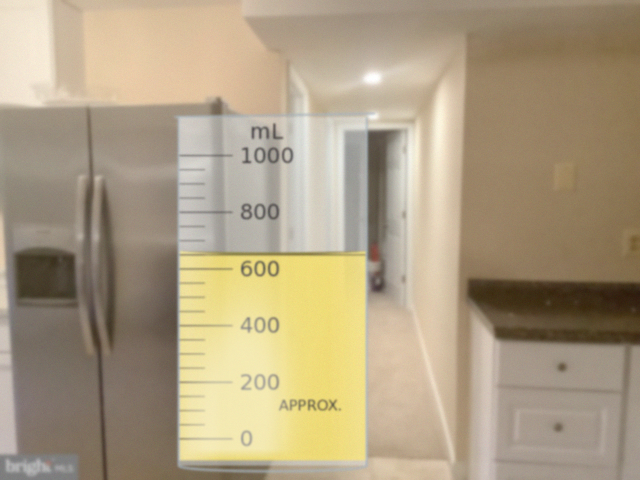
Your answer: **650** mL
